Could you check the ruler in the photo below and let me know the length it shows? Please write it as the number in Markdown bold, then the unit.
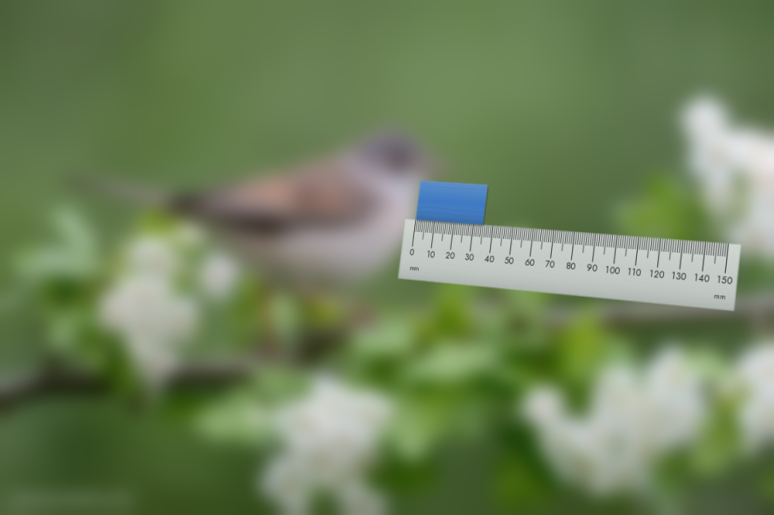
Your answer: **35** mm
